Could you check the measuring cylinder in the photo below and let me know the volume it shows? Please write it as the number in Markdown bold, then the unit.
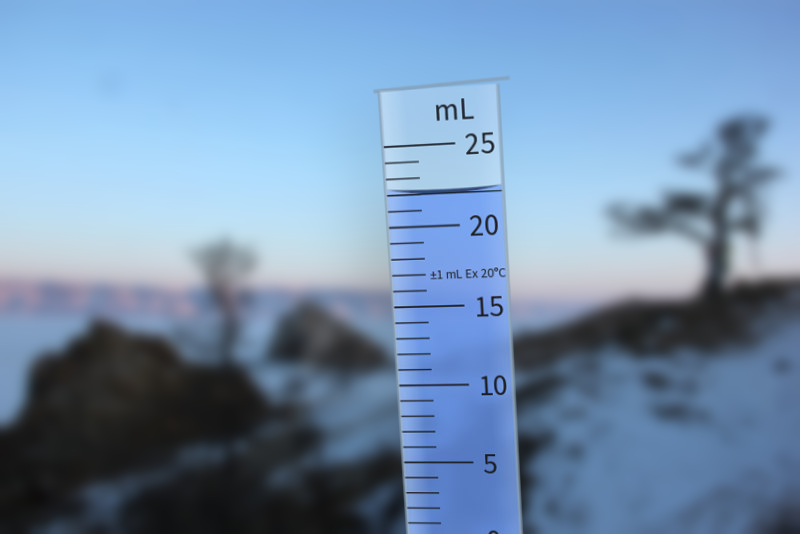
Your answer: **22** mL
